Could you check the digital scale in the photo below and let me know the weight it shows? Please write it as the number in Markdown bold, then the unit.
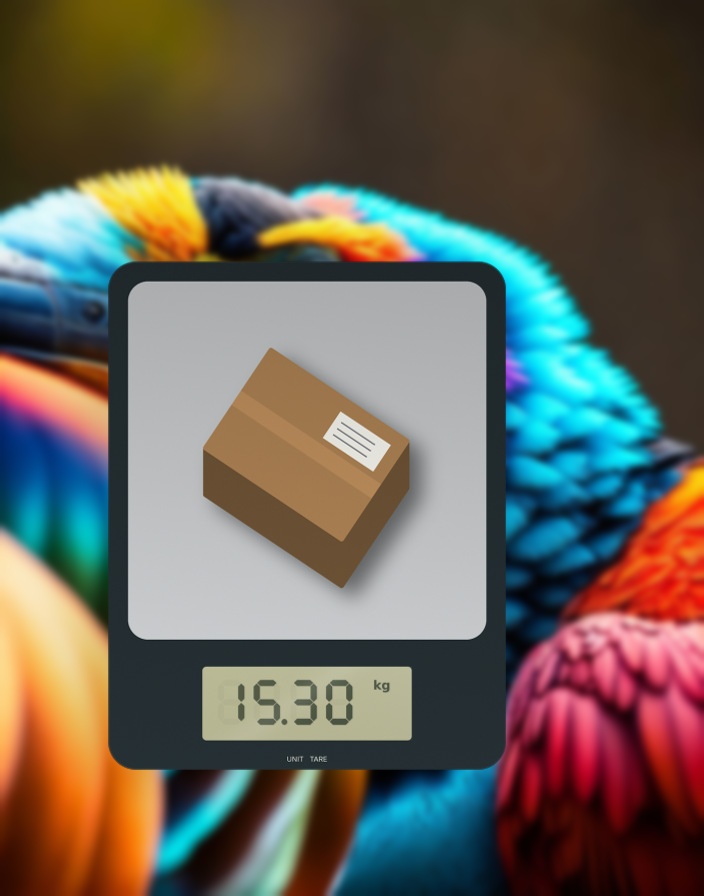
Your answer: **15.30** kg
